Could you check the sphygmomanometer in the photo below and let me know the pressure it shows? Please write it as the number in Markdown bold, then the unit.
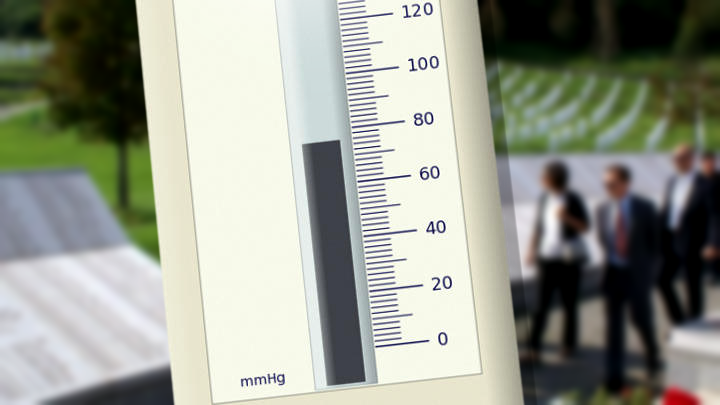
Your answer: **76** mmHg
